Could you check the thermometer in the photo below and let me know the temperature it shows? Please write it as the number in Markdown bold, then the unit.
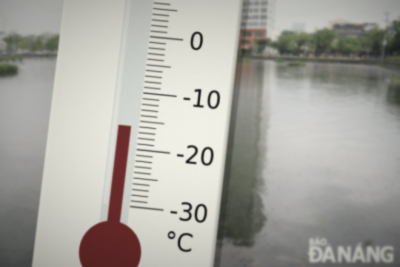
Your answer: **-16** °C
